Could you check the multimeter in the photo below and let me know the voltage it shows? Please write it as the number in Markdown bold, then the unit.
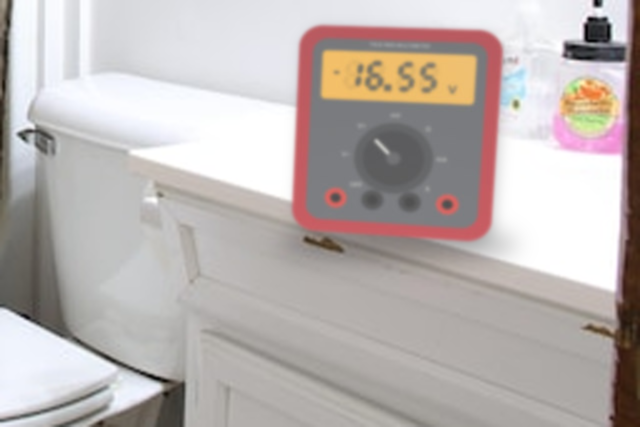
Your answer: **-16.55** V
